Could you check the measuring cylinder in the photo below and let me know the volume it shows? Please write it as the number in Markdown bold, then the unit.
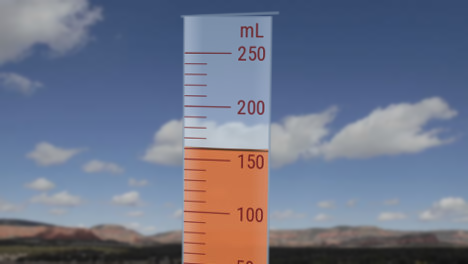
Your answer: **160** mL
